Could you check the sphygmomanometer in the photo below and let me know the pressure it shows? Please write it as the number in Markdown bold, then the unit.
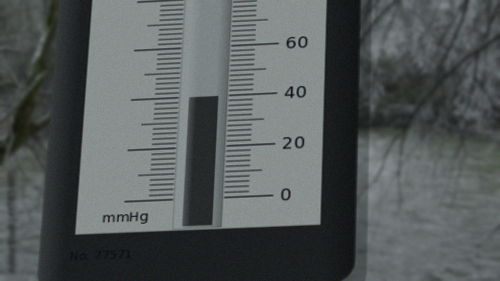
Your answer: **40** mmHg
